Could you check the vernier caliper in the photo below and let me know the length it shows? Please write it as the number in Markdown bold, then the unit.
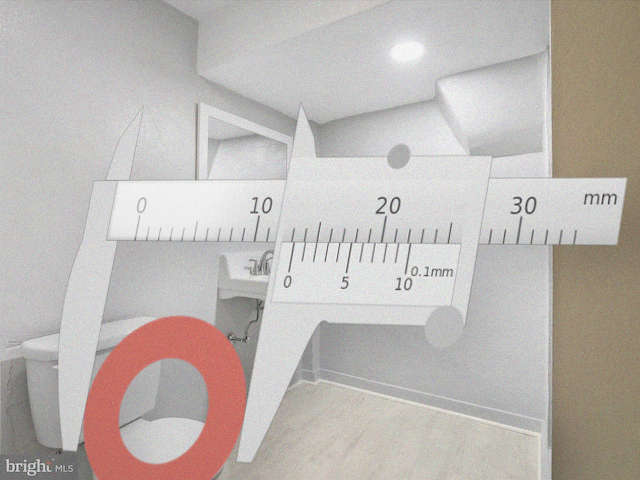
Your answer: **13.2** mm
